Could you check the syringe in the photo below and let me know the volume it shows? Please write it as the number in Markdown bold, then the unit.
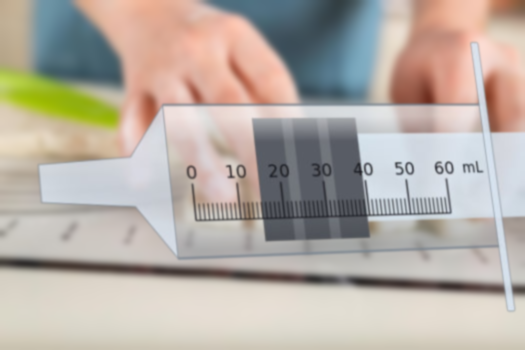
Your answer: **15** mL
